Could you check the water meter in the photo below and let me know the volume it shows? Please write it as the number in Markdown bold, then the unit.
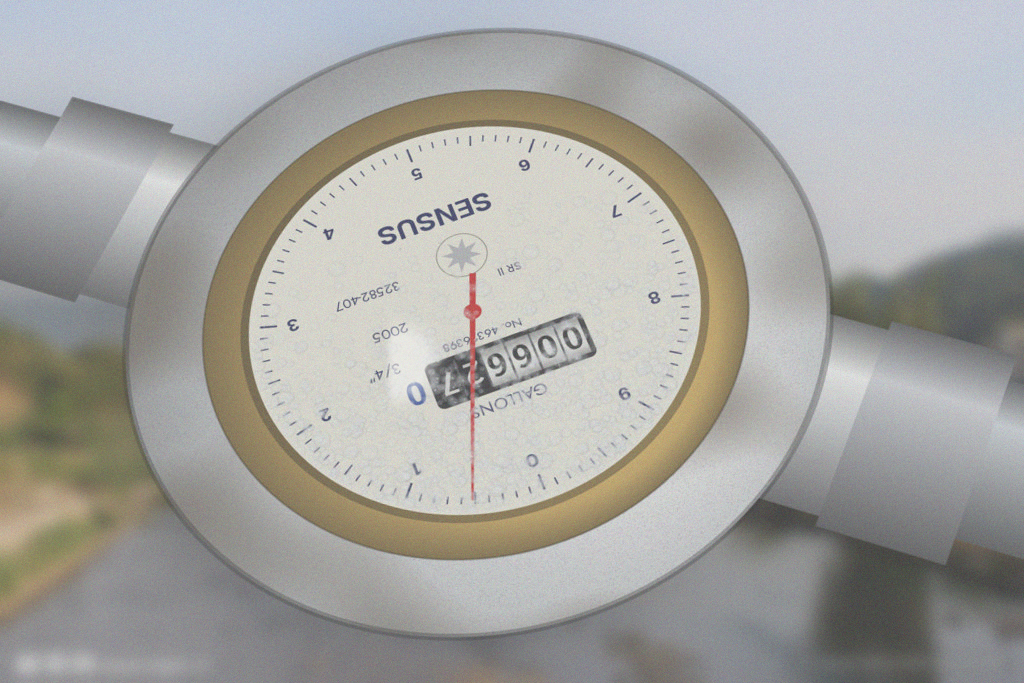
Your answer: **66270.5** gal
